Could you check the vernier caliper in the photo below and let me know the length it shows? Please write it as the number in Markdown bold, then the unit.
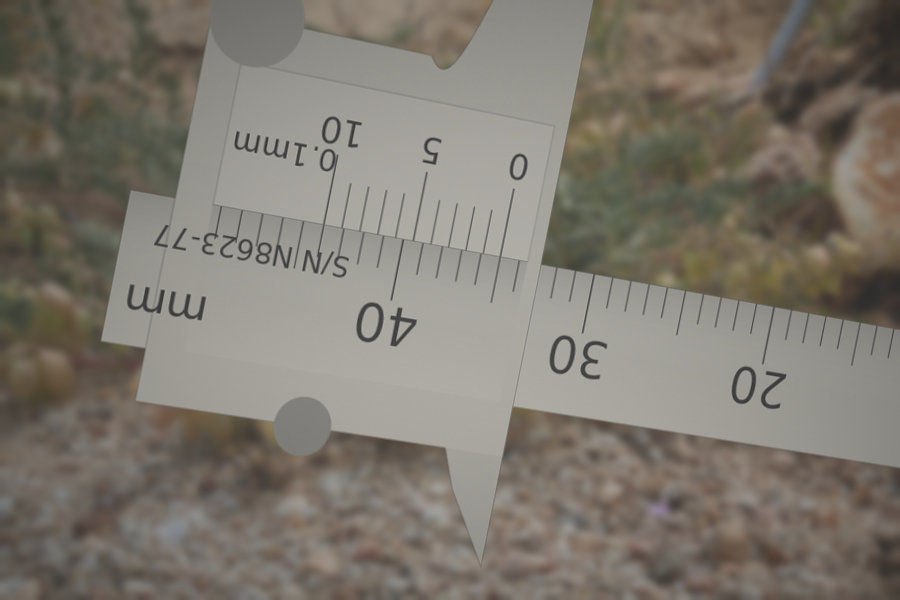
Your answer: **35.0** mm
